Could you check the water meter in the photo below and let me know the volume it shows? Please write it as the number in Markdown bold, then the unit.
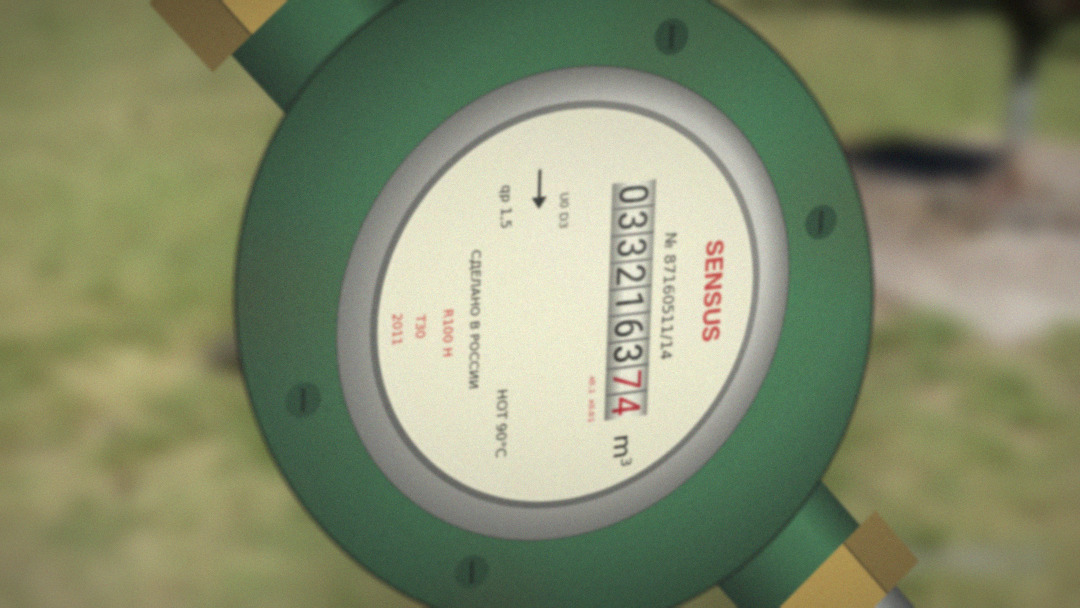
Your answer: **332163.74** m³
